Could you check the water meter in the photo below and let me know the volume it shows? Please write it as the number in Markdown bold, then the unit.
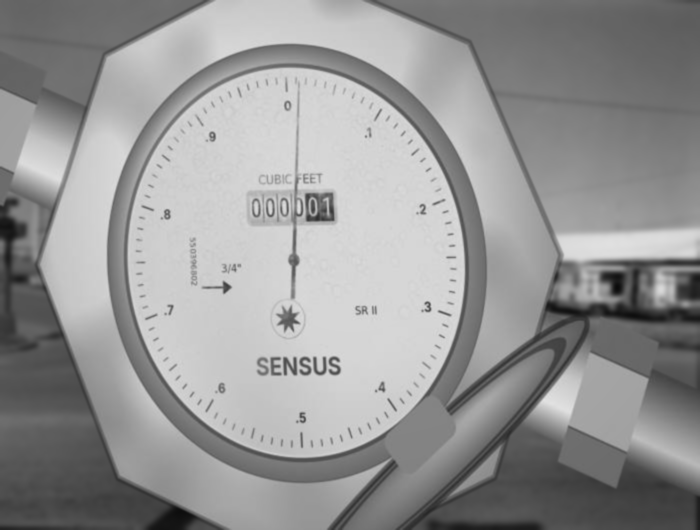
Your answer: **1.01** ft³
